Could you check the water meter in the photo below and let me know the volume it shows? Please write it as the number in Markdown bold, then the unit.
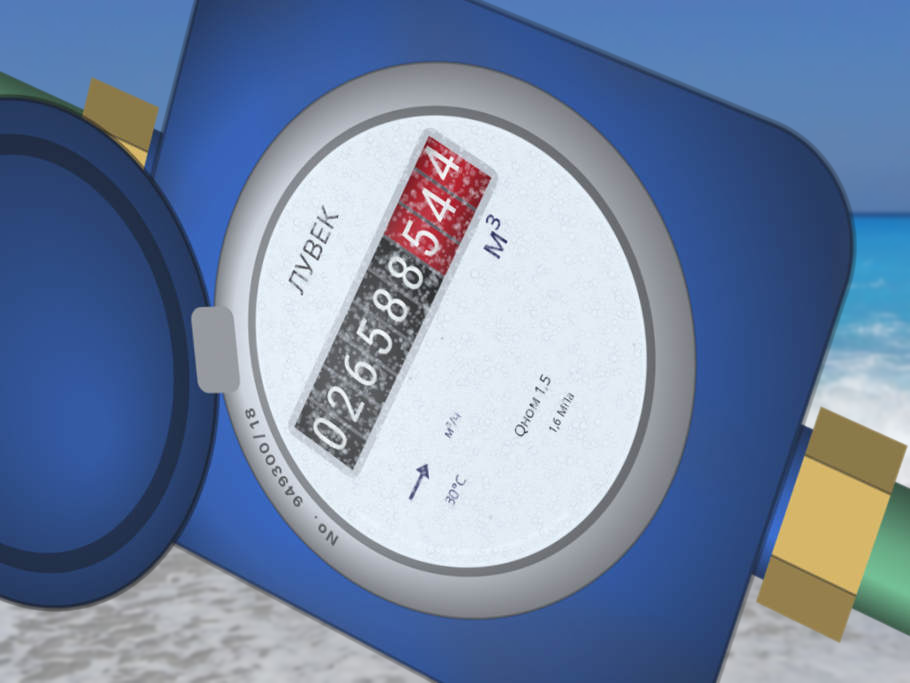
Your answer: **26588.544** m³
